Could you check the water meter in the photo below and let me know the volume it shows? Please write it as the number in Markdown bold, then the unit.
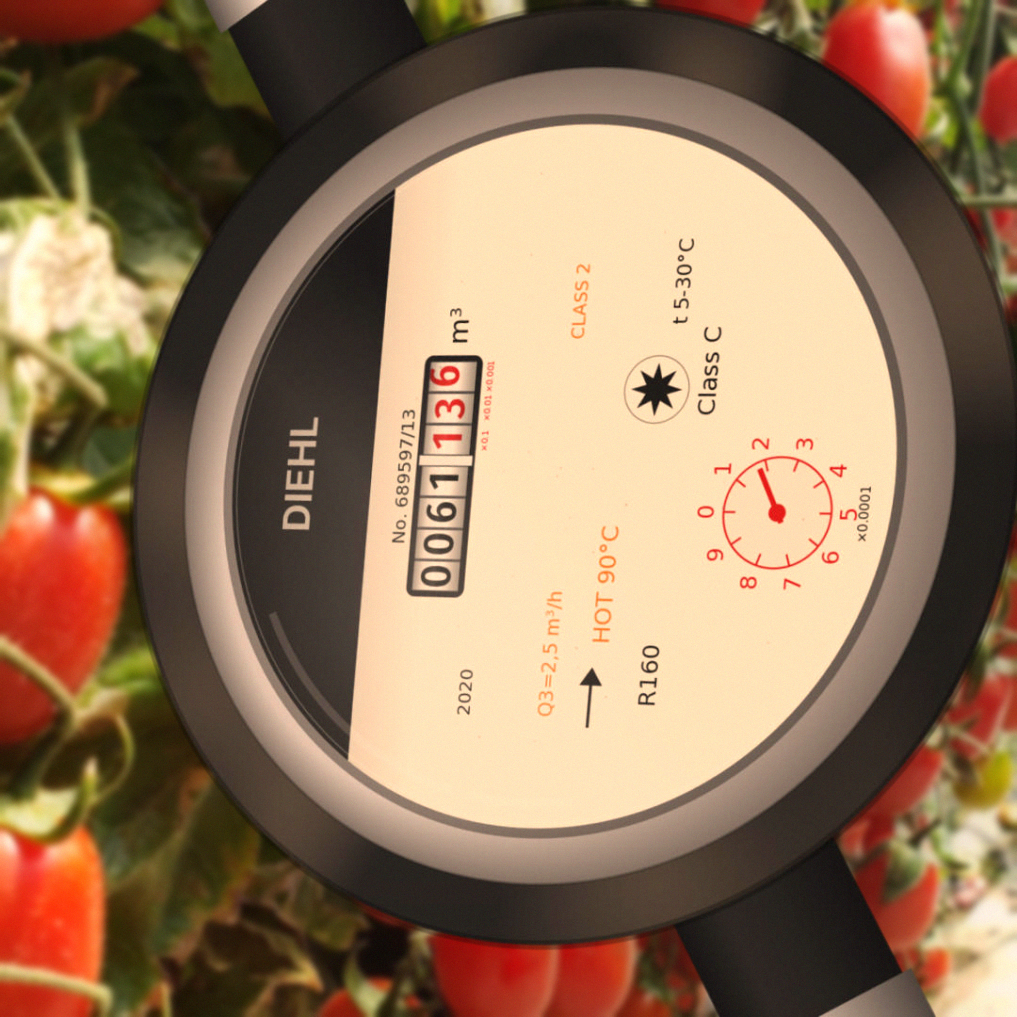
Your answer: **61.1361** m³
